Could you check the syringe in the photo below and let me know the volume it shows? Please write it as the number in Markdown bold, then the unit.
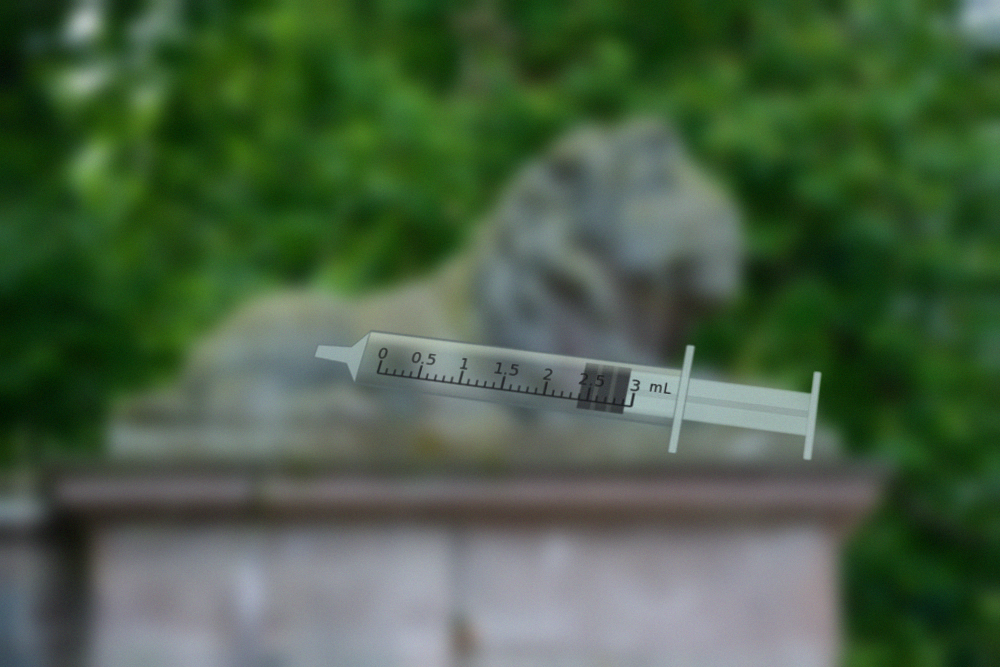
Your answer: **2.4** mL
